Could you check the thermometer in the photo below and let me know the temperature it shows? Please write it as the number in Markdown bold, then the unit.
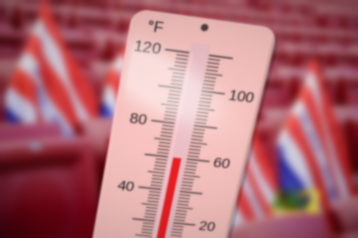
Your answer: **60** °F
